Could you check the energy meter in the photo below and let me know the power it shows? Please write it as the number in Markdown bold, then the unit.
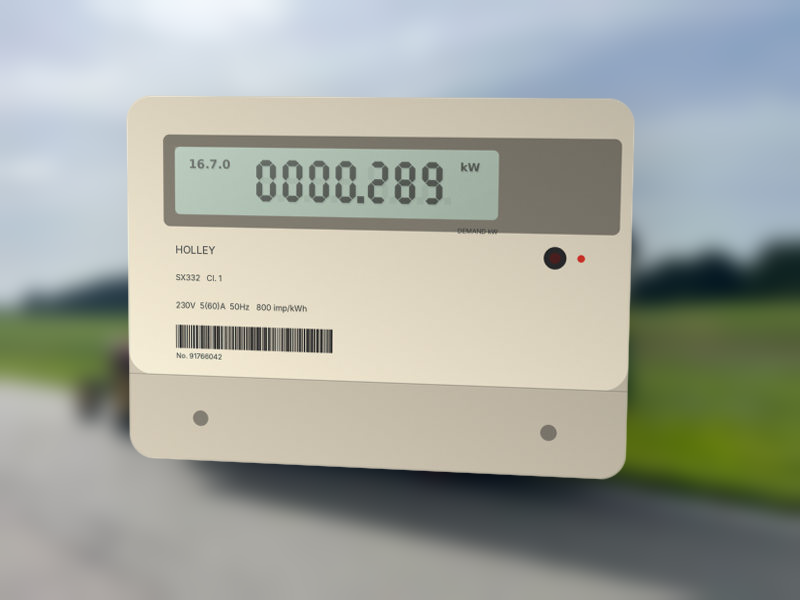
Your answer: **0.289** kW
